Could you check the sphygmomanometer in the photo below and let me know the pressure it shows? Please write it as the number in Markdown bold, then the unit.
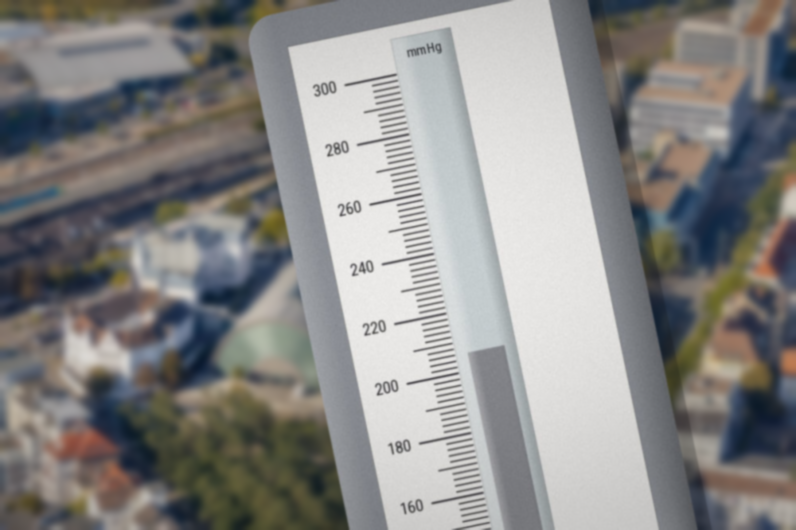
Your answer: **206** mmHg
